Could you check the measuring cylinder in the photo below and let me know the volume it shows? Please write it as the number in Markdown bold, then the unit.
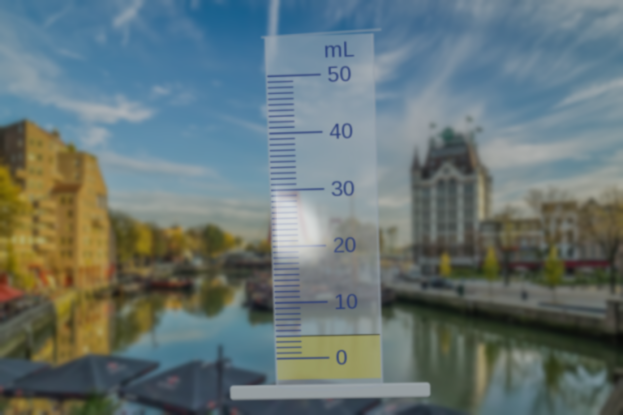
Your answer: **4** mL
